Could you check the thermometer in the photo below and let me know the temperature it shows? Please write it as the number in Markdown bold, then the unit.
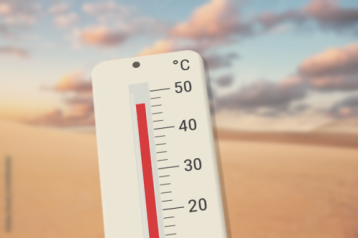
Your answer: **47** °C
